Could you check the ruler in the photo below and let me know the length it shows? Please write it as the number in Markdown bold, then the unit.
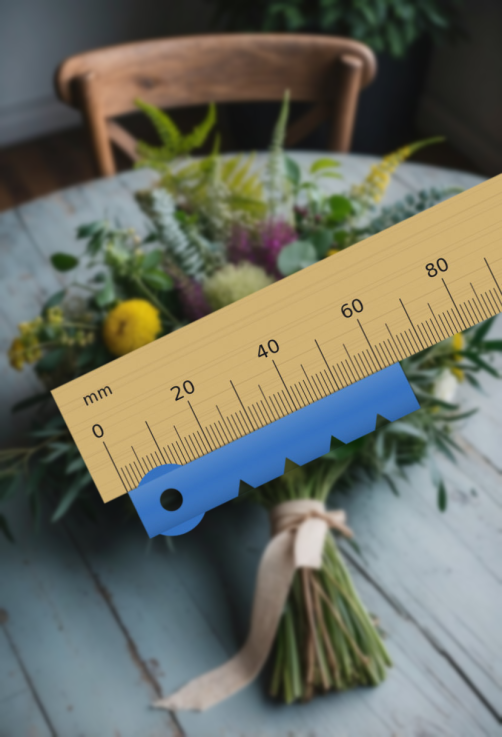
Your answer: **64** mm
